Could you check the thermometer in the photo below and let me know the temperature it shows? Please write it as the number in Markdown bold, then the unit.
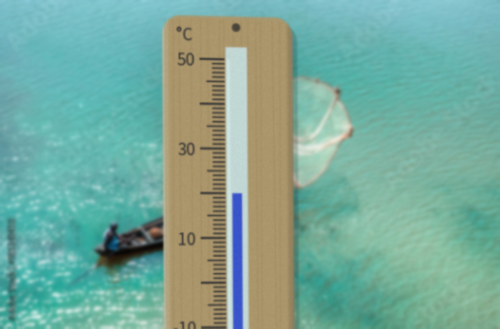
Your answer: **20** °C
